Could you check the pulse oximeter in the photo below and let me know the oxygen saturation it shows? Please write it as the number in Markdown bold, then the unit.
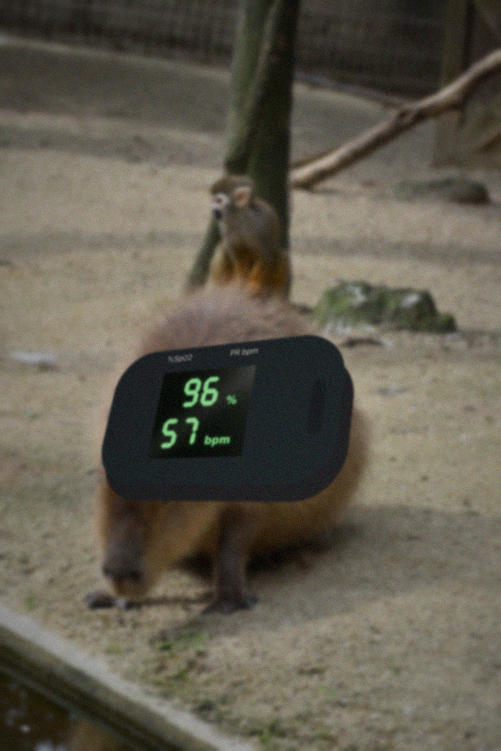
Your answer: **96** %
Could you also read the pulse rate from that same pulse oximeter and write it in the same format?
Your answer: **57** bpm
